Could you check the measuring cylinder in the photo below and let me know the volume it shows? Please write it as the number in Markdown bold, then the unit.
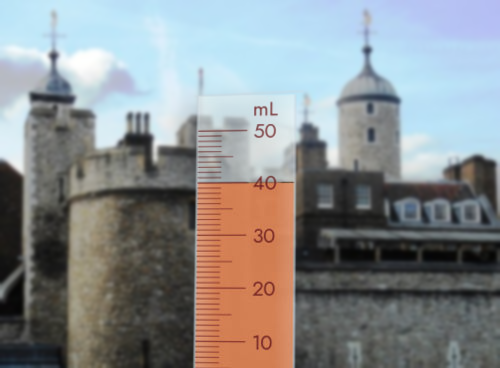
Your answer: **40** mL
